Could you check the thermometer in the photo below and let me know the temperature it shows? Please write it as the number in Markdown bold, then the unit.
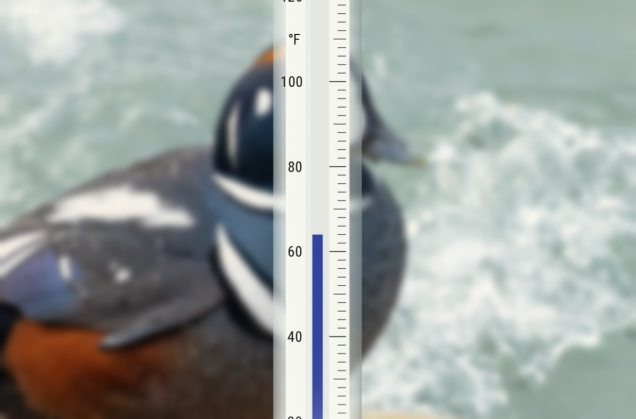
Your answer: **64** °F
